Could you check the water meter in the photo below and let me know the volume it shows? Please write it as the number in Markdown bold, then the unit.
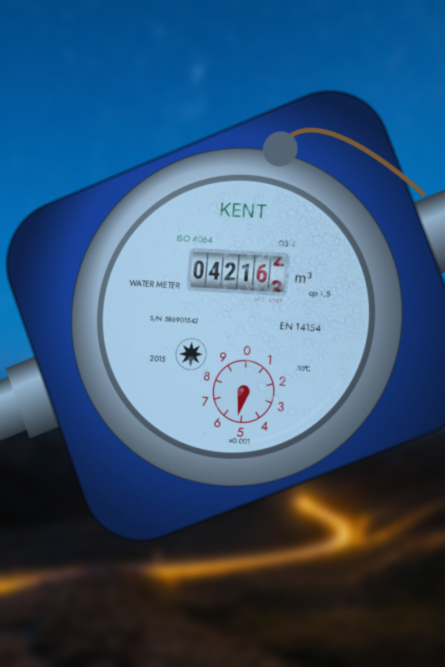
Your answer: **421.625** m³
